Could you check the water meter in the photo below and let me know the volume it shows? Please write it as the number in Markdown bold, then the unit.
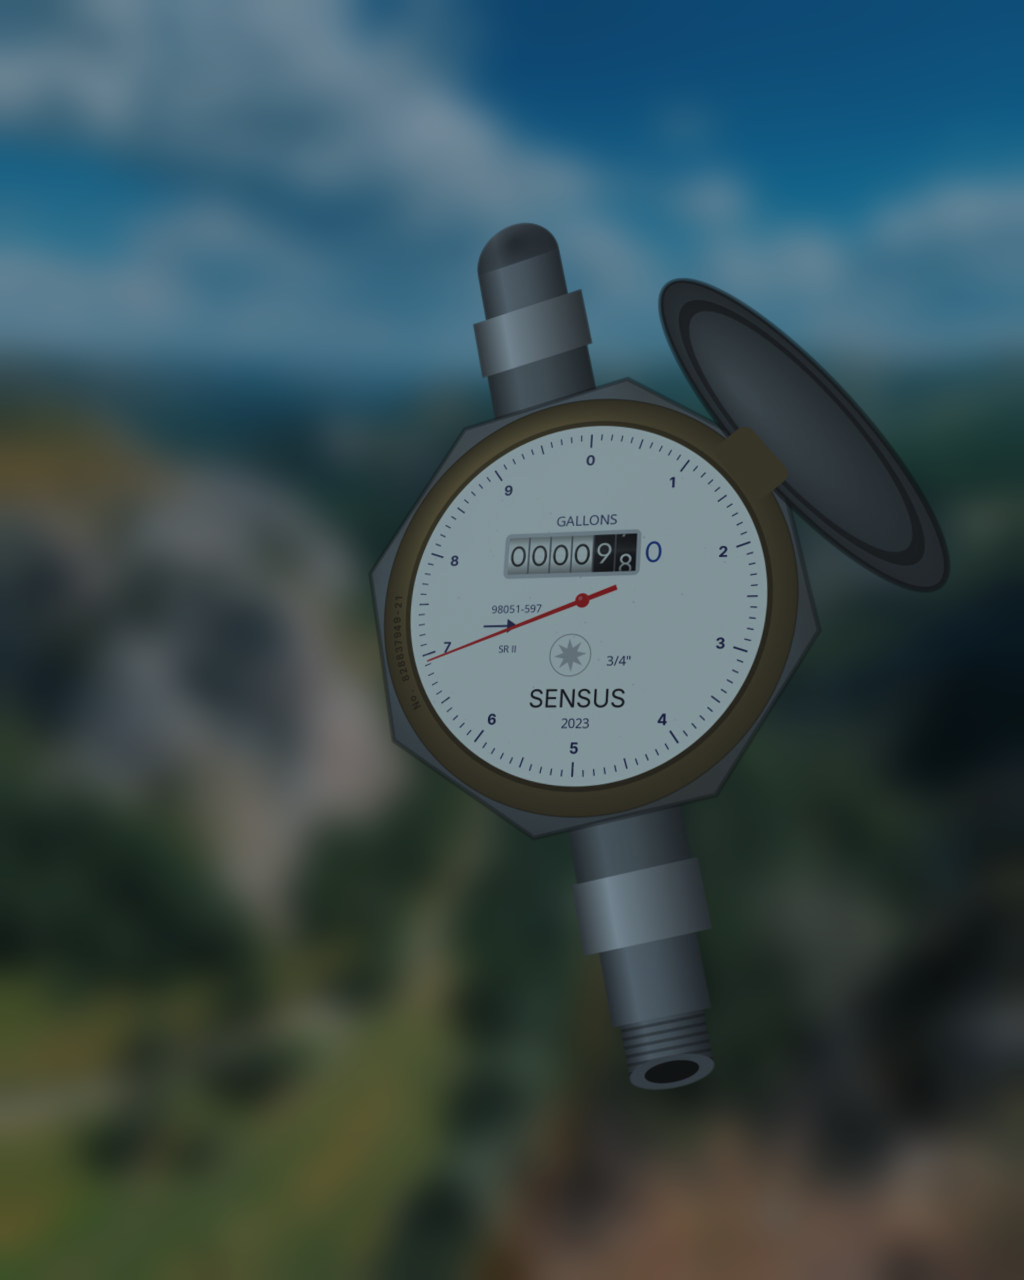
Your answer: **976.9** gal
